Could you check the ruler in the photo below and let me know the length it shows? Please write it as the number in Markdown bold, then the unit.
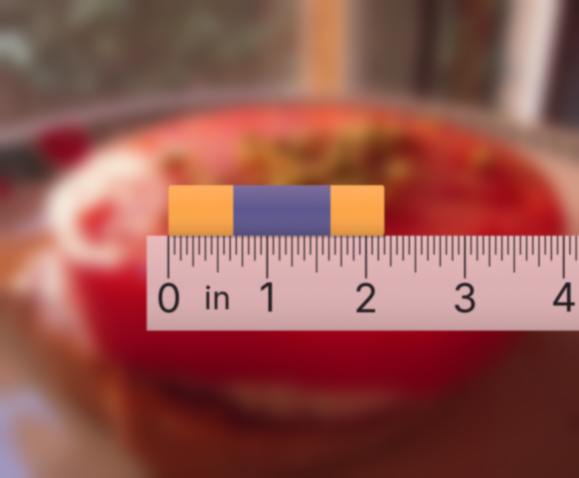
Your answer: **2.1875** in
